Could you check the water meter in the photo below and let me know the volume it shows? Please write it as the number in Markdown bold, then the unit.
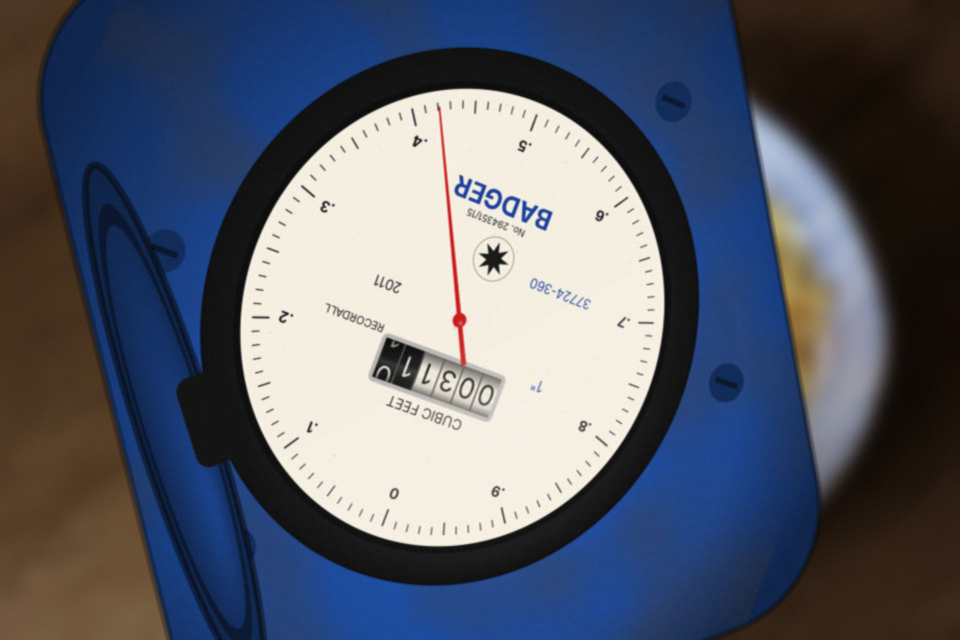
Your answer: **3110.42** ft³
